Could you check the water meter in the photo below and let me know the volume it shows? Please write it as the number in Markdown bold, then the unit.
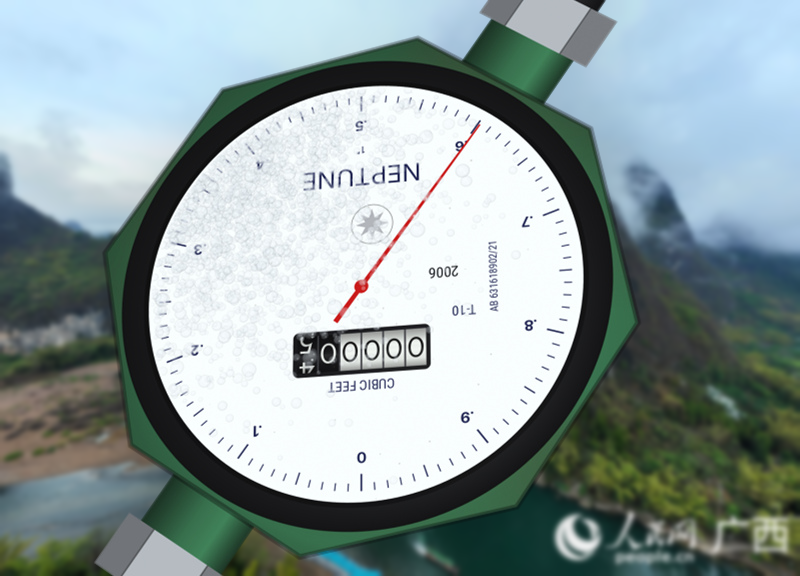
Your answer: **4.60** ft³
